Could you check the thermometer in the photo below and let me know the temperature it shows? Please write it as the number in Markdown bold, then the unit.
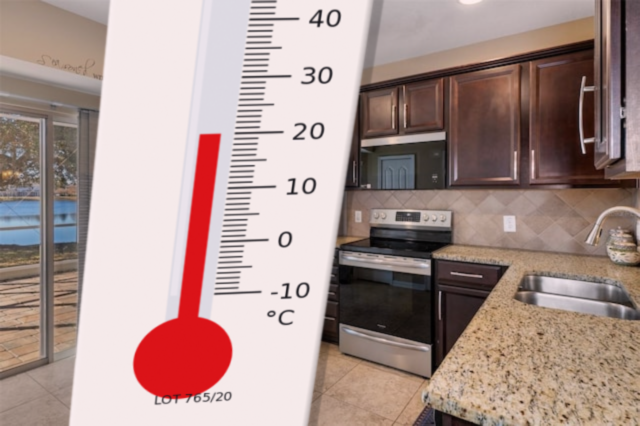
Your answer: **20** °C
